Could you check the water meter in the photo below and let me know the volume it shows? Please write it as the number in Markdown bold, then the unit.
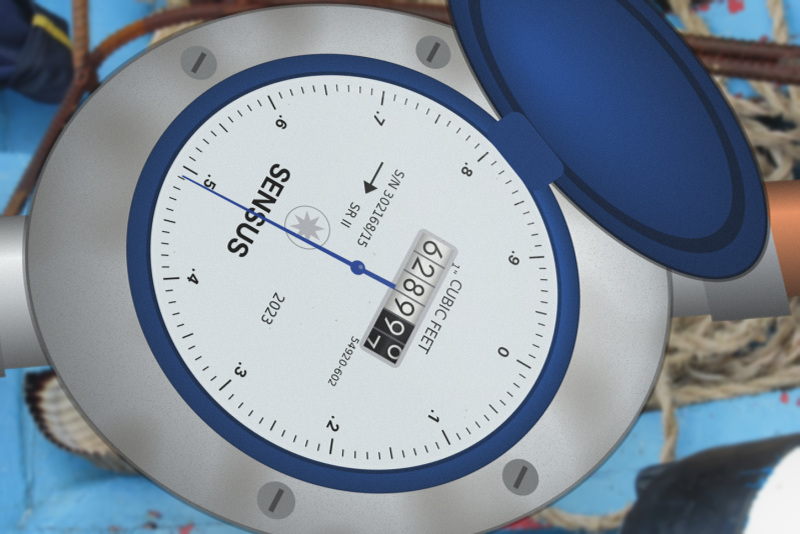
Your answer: **628996.49** ft³
